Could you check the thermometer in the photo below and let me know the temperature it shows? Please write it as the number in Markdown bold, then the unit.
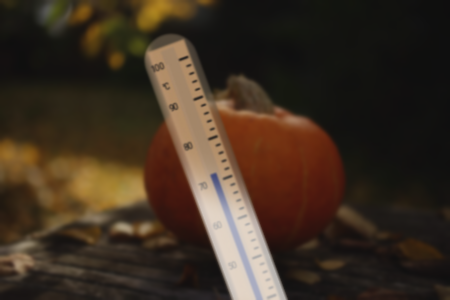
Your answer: **72** °C
